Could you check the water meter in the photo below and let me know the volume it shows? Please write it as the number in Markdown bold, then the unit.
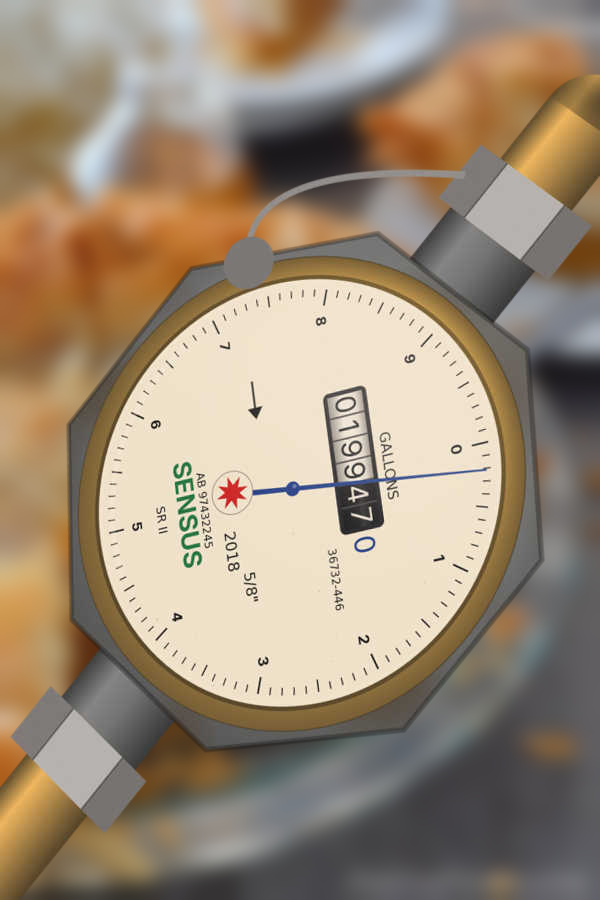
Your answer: **199470.2** gal
